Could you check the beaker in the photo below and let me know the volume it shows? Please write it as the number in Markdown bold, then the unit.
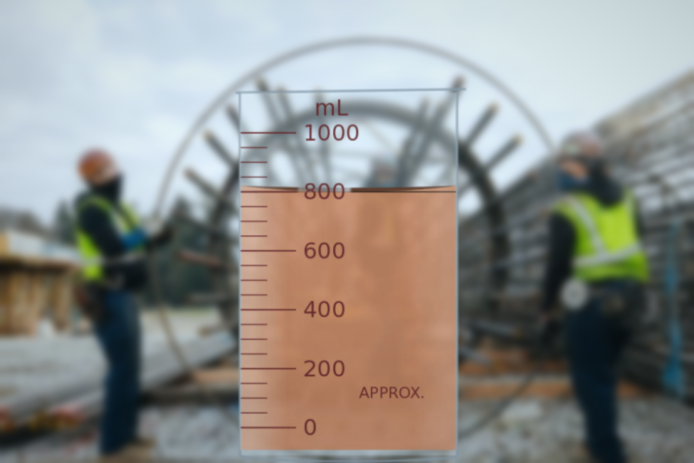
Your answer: **800** mL
